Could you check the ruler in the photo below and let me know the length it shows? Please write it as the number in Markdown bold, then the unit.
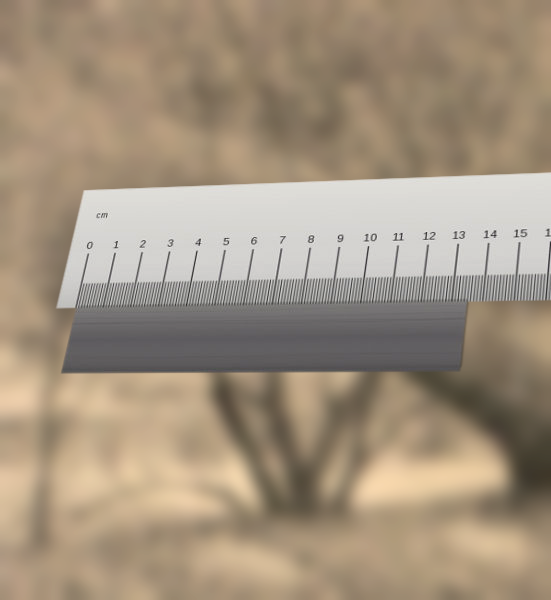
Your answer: **13.5** cm
